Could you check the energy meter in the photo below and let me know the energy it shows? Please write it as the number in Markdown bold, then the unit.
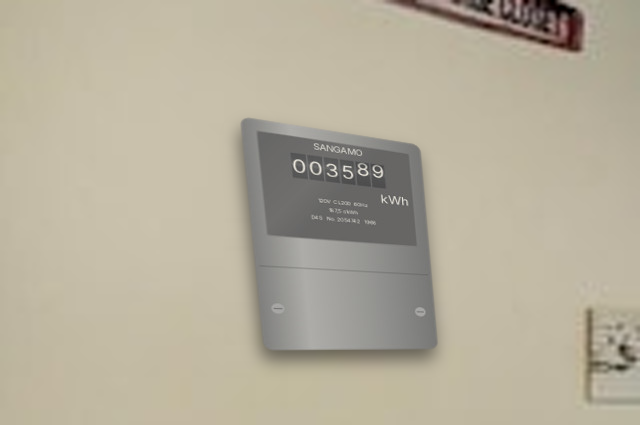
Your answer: **3589** kWh
